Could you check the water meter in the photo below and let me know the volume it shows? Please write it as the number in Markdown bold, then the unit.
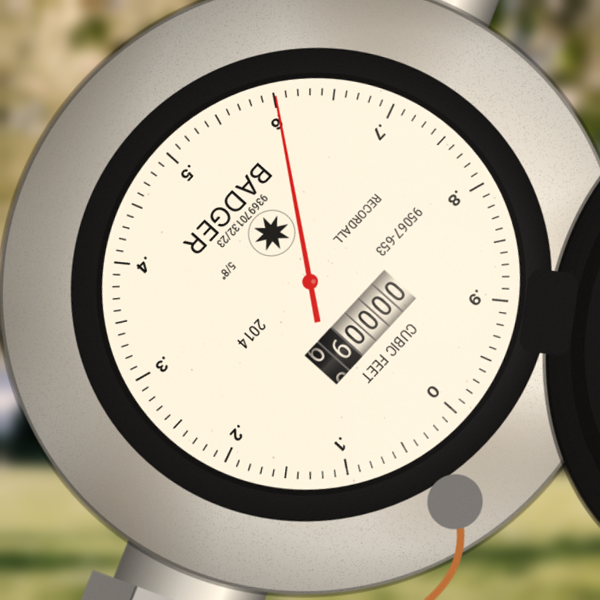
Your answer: **98.60** ft³
